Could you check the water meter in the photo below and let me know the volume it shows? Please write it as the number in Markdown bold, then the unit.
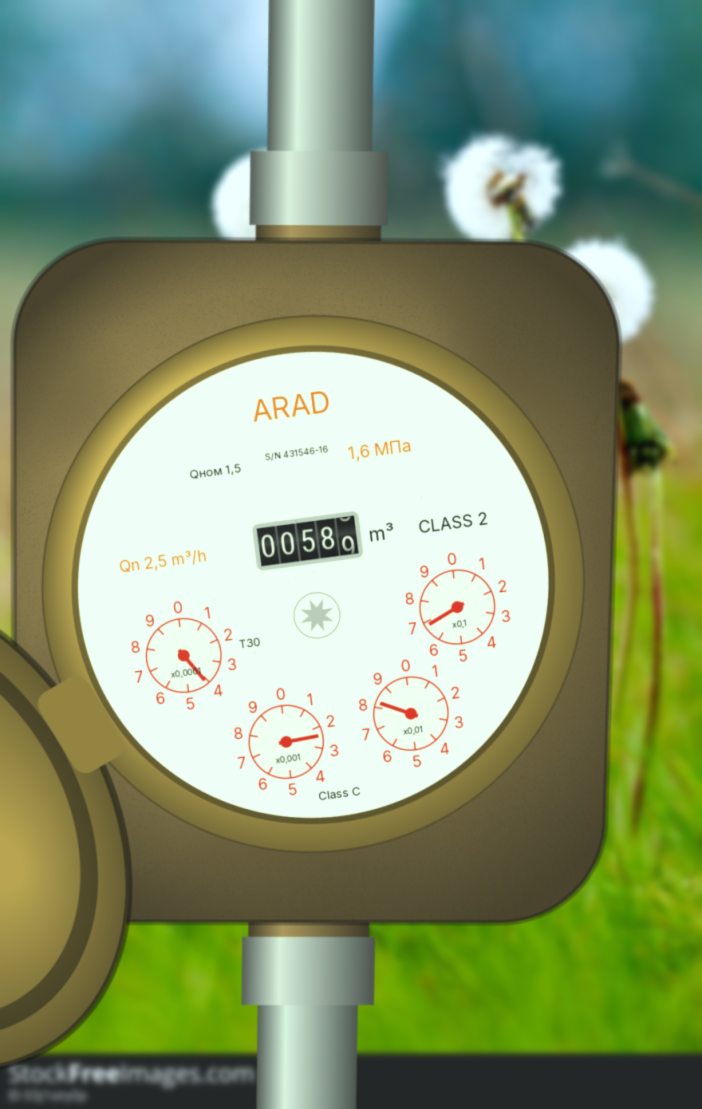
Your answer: **588.6824** m³
